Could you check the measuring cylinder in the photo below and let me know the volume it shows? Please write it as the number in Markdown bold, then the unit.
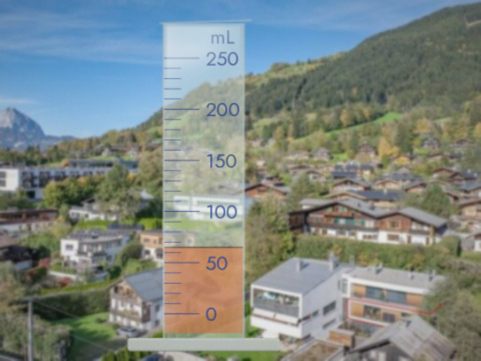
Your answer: **65** mL
